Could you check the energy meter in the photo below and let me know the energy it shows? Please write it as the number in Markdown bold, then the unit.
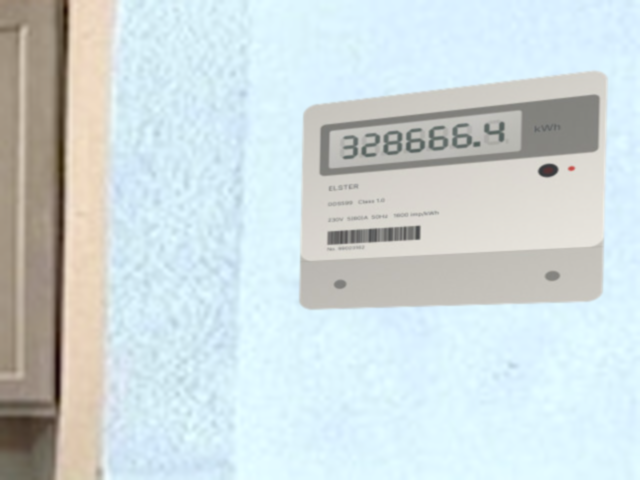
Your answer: **328666.4** kWh
